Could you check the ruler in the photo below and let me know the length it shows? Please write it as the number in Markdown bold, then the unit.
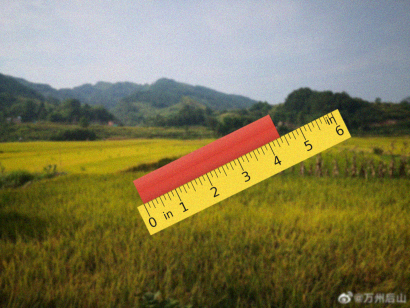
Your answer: **4.375** in
